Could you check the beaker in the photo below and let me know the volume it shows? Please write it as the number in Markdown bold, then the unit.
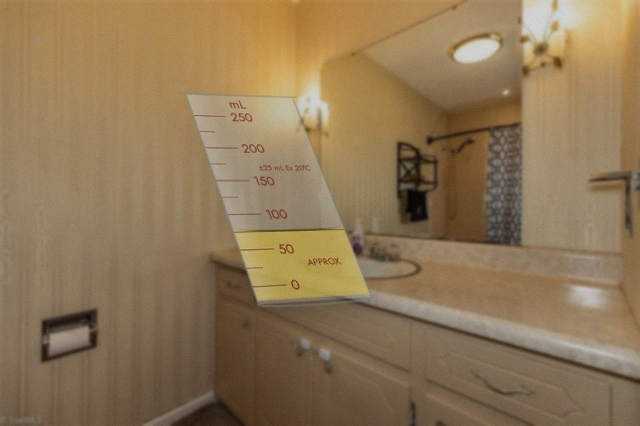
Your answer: **75** mL
